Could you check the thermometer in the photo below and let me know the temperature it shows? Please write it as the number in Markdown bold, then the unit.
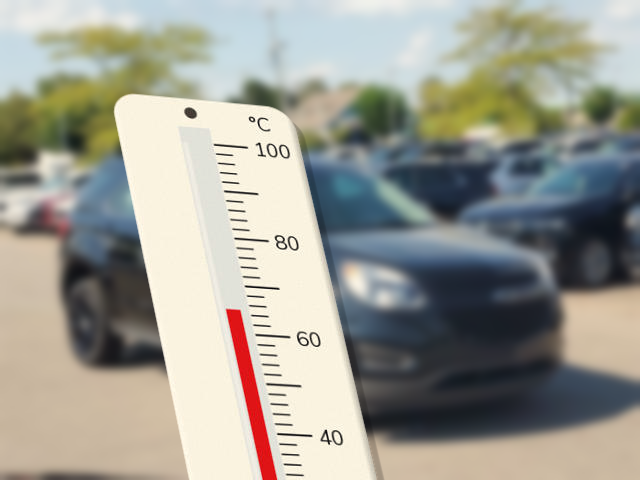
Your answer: **65** °C
